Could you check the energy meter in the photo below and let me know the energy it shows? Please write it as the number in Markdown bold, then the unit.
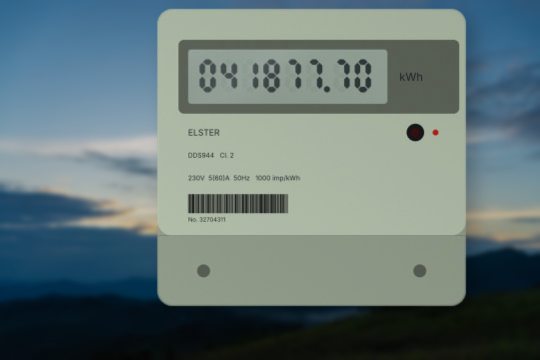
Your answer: **41877.70** kWh
